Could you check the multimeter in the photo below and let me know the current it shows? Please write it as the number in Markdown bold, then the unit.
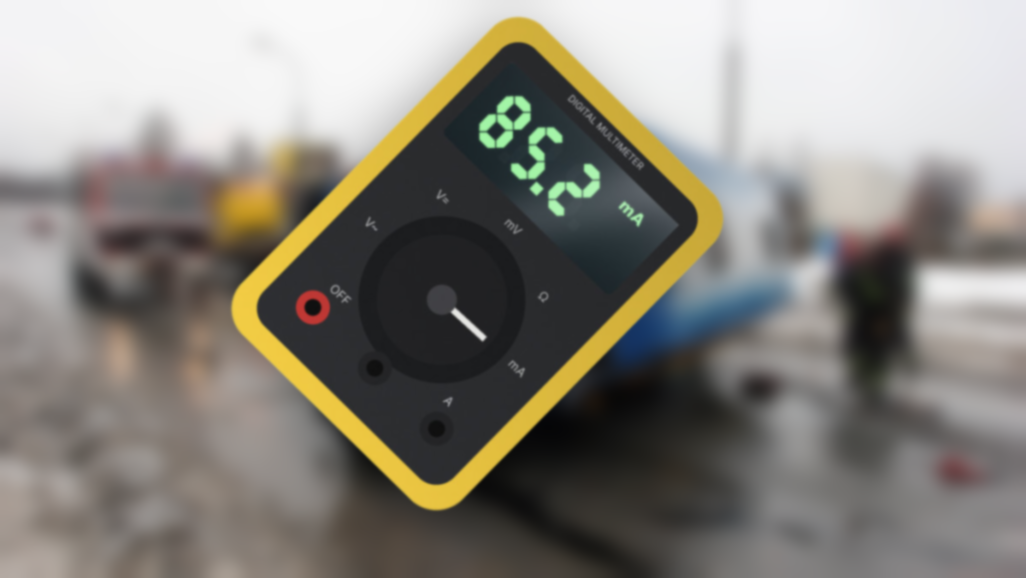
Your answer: **85.2** mA
